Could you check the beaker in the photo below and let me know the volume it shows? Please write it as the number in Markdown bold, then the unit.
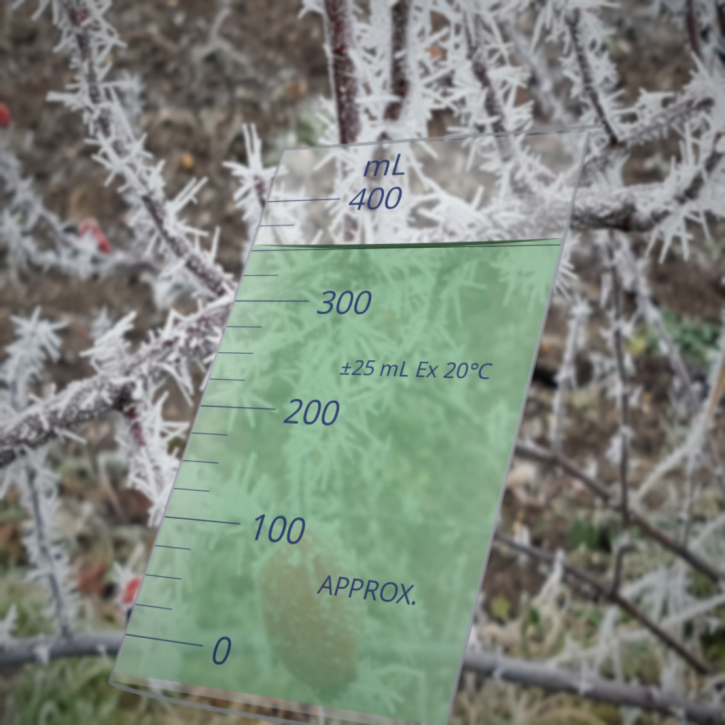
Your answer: **350** mL
